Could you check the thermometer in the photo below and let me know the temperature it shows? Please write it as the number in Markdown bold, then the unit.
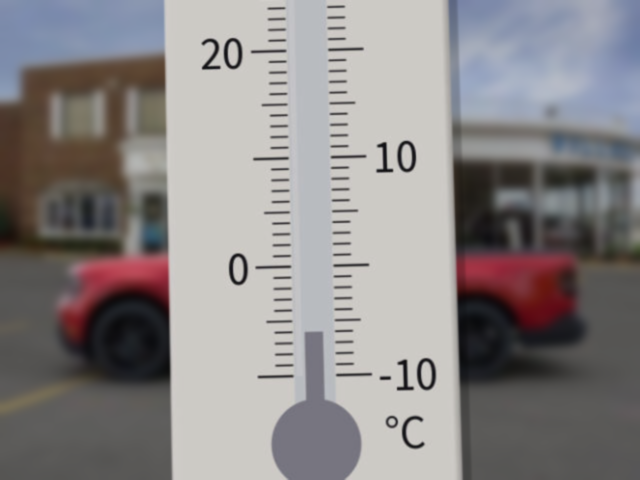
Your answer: **-6** °C
